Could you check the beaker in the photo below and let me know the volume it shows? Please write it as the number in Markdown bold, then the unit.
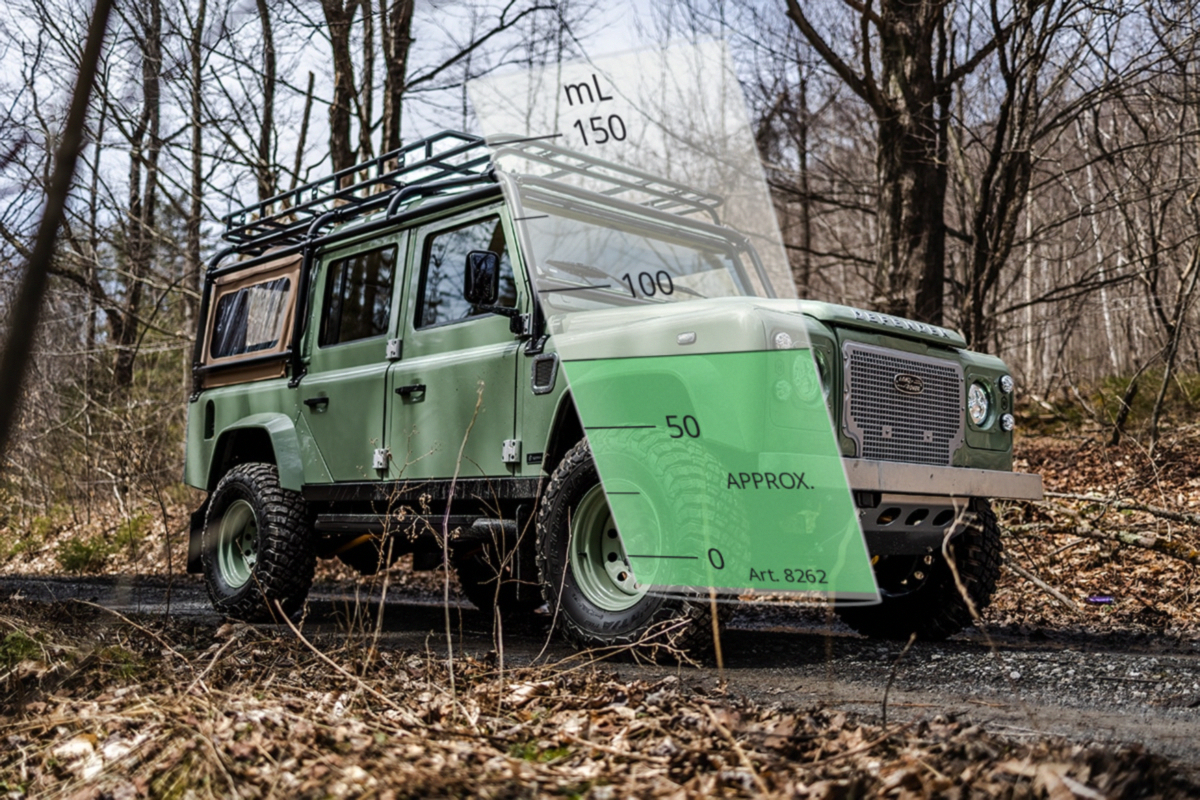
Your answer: **75** mL
